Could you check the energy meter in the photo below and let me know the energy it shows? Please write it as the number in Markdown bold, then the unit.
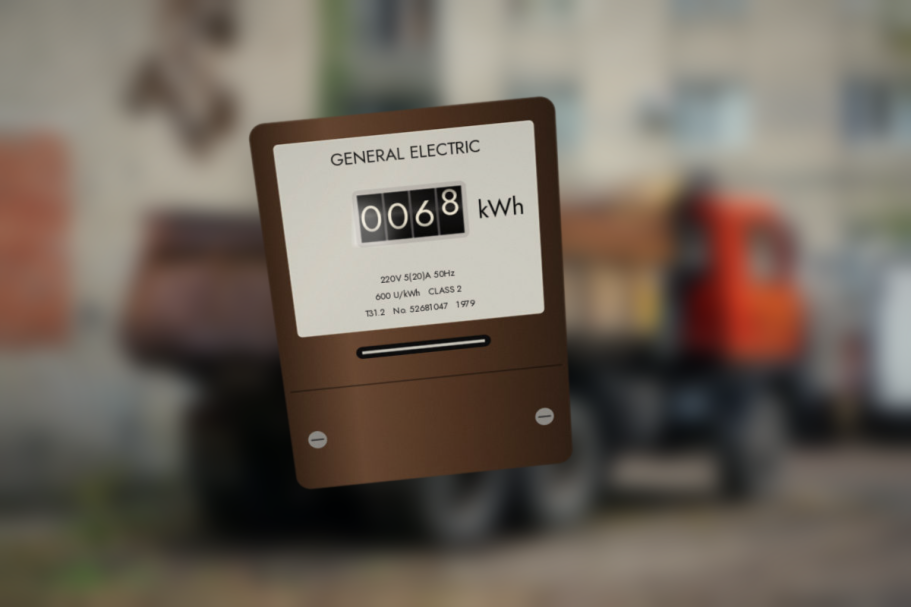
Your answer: **68** kWh
